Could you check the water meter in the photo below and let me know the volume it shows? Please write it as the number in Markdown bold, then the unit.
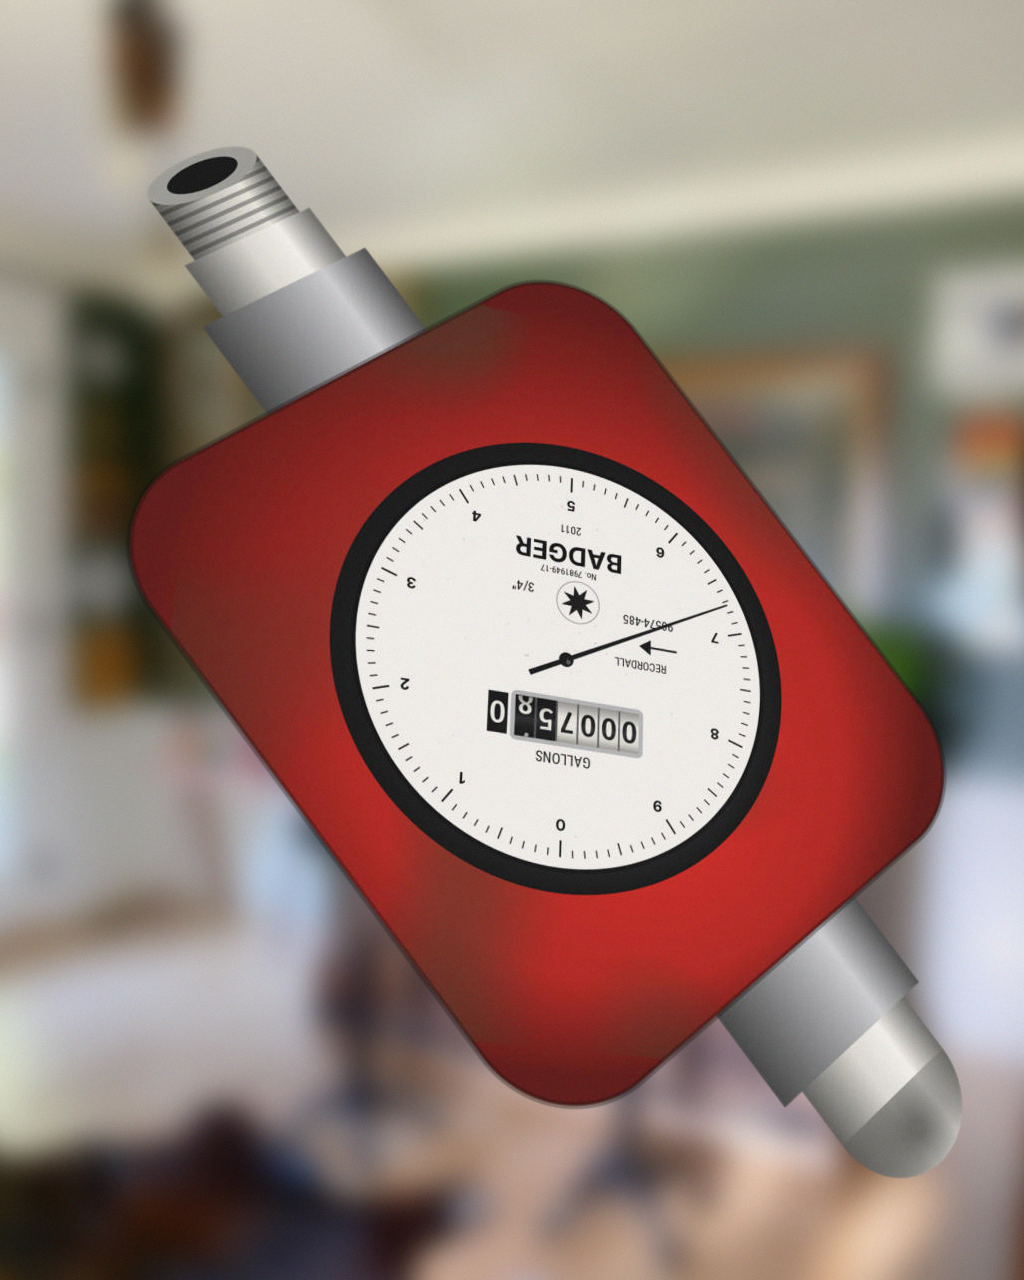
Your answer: **7576.7** gal
